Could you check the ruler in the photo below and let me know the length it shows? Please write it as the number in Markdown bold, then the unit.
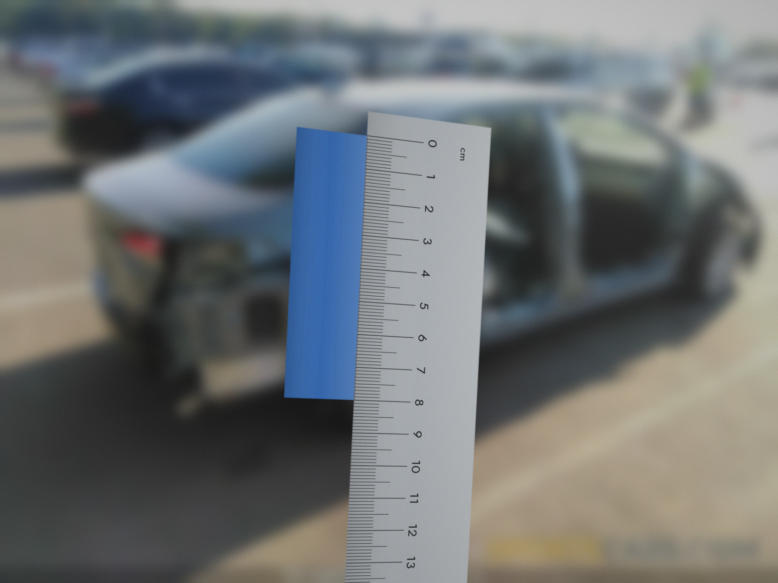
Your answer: **8** cm
